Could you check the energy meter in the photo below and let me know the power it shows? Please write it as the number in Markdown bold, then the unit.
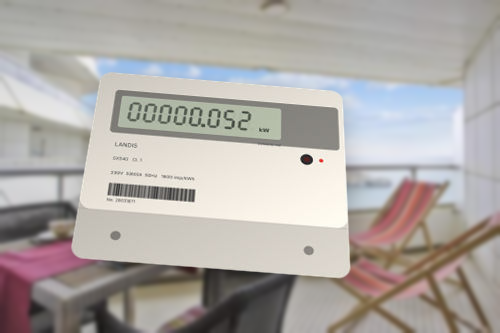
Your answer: **0.052** kW
